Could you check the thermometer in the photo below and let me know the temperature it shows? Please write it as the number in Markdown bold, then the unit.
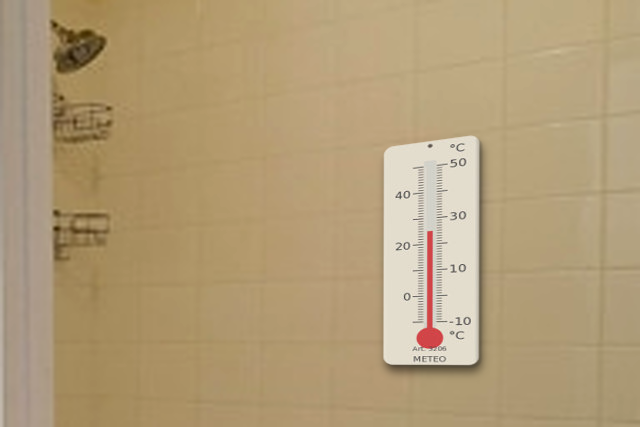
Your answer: **25** °C
